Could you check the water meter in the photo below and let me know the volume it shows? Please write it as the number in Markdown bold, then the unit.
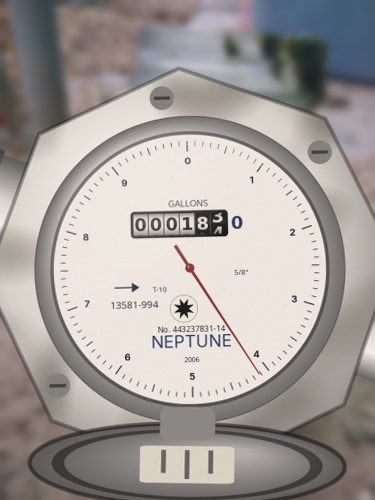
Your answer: **1834.1** gal
